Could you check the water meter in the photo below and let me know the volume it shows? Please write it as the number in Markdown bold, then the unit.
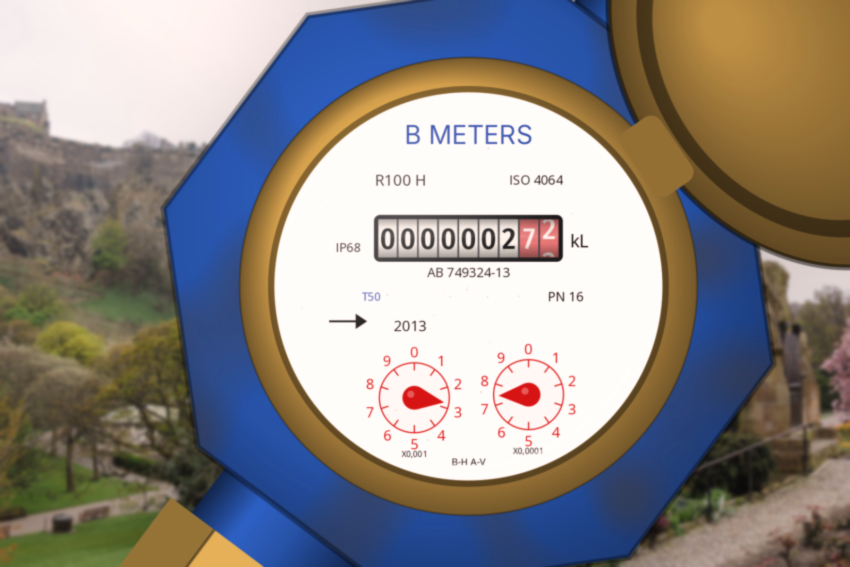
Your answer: **2.7227** kL
